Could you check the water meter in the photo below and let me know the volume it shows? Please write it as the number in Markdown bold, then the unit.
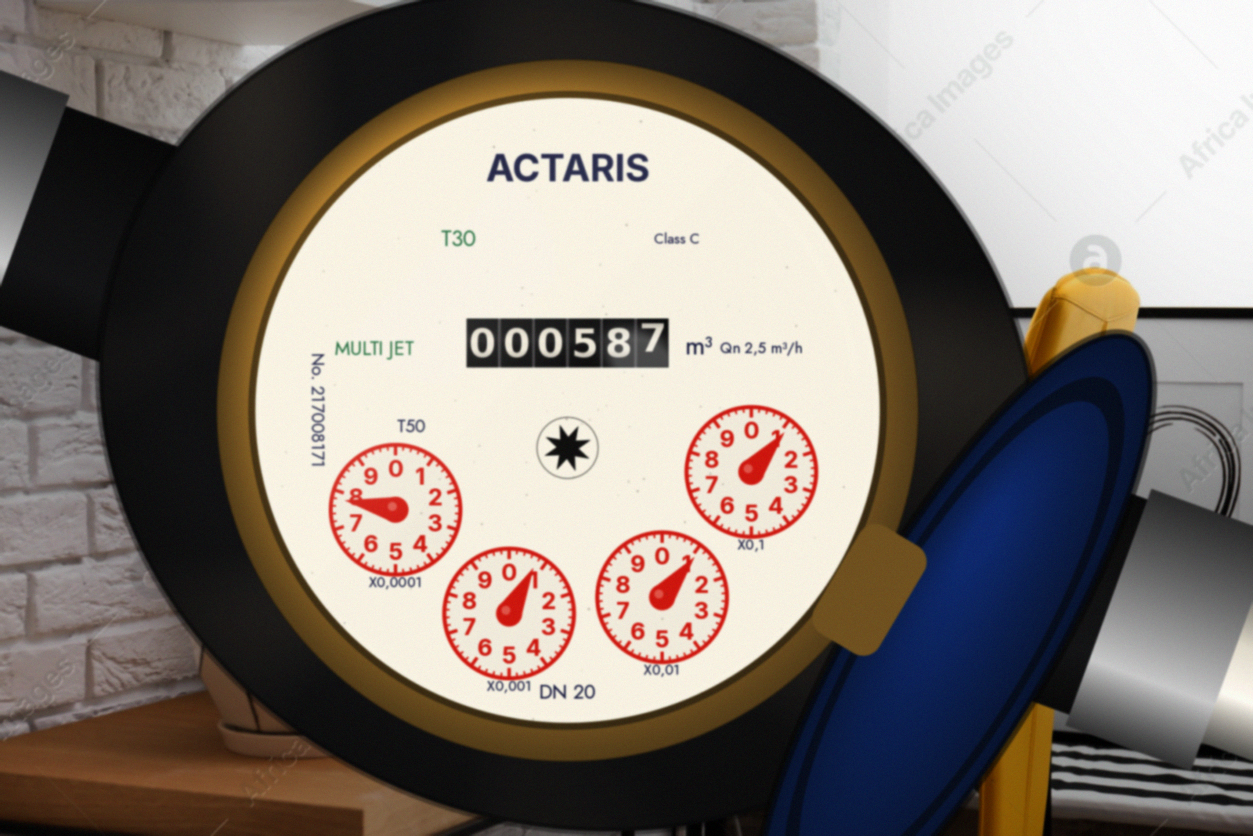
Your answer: **587.1107** m³
